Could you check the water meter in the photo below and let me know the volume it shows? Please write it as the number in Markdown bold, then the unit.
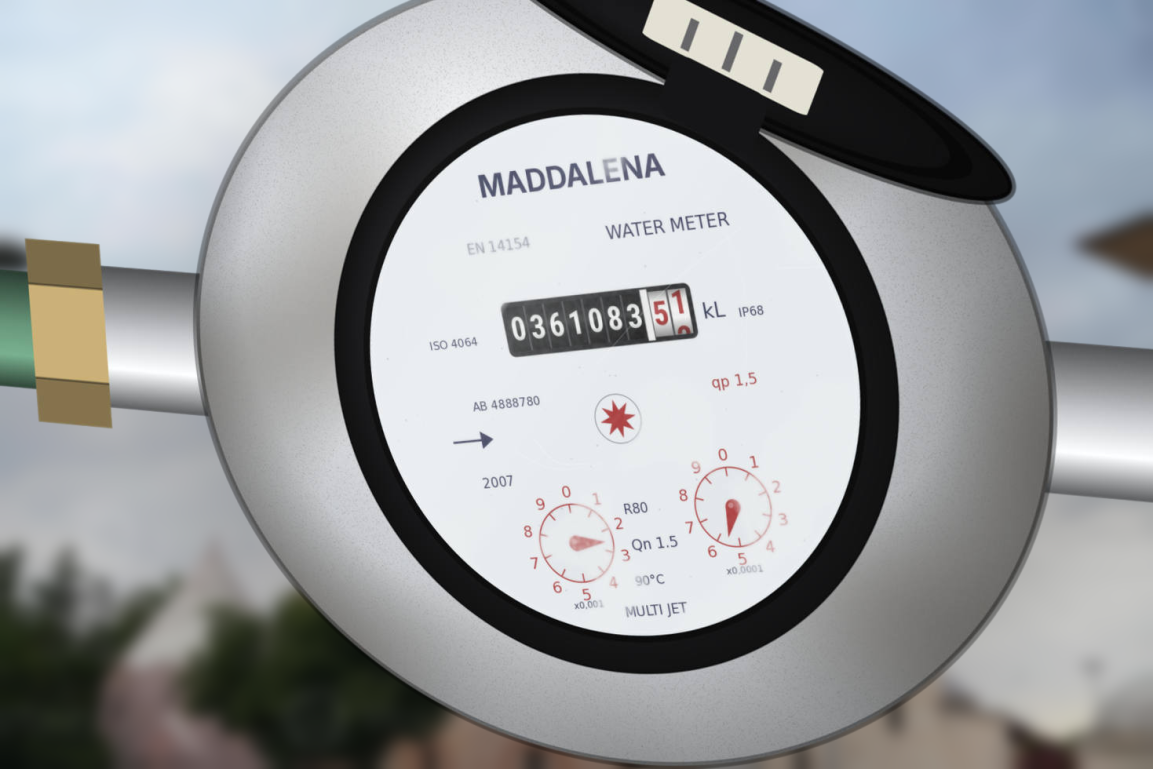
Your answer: **361083.5125** kL
